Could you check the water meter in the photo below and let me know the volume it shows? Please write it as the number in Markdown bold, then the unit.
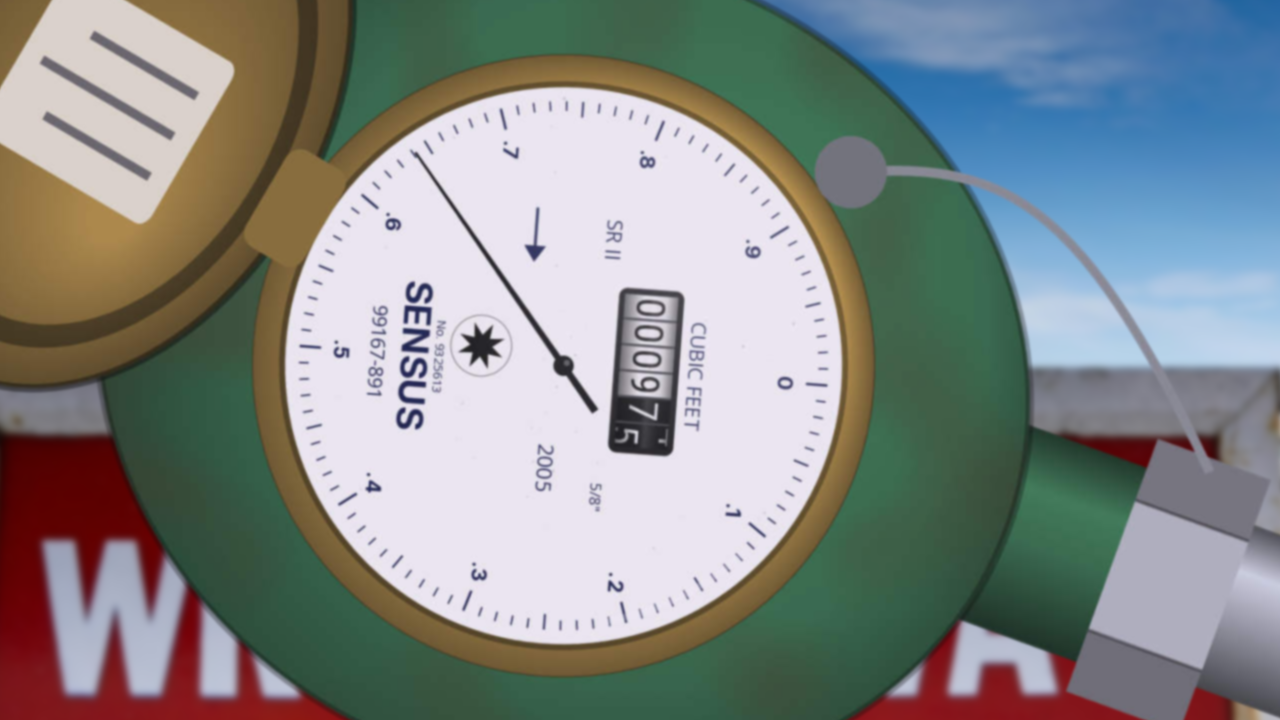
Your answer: **974.64** ft³
